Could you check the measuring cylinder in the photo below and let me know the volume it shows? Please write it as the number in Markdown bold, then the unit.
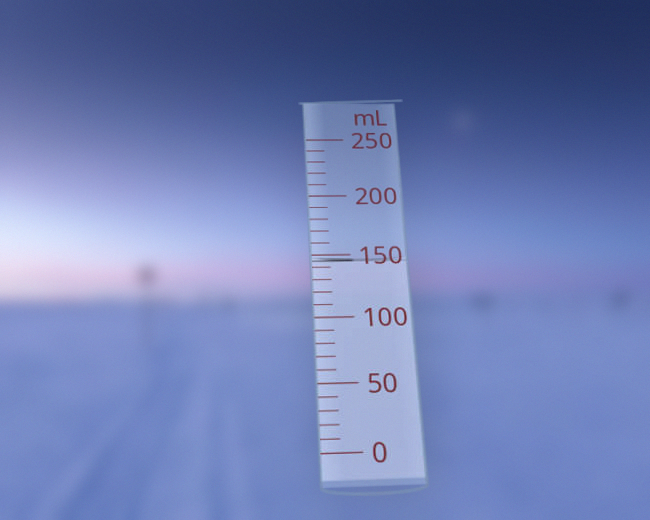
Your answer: **145** mL
